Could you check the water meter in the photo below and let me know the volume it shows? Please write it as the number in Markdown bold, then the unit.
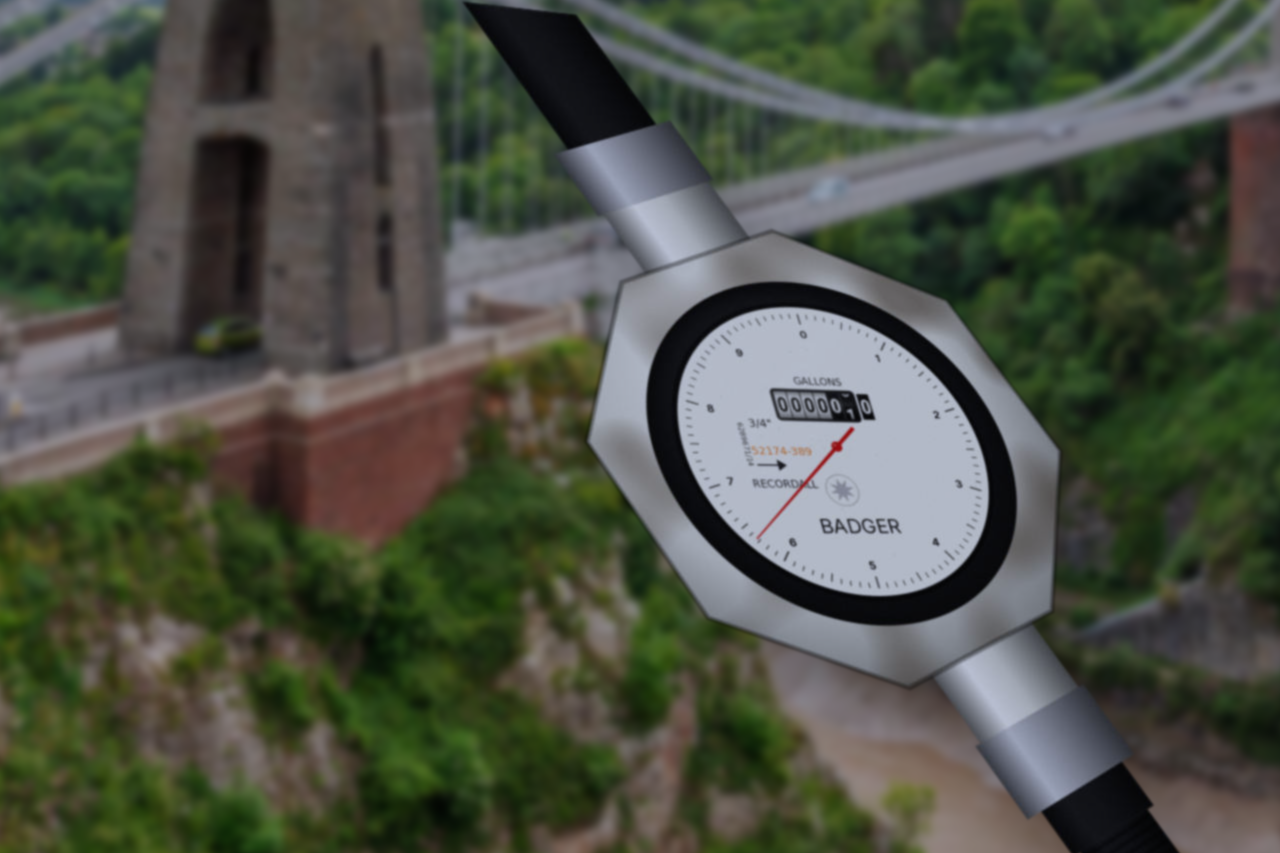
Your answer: **6.3** gal
